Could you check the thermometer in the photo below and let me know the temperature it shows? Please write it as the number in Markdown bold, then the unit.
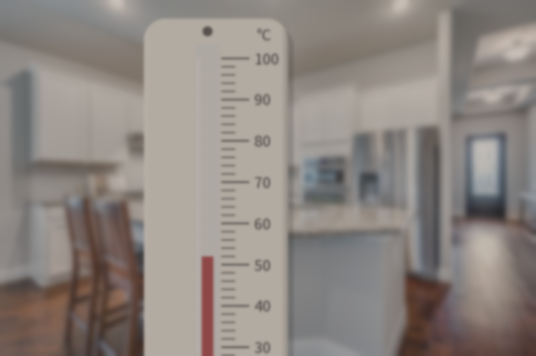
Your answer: **52** °C
